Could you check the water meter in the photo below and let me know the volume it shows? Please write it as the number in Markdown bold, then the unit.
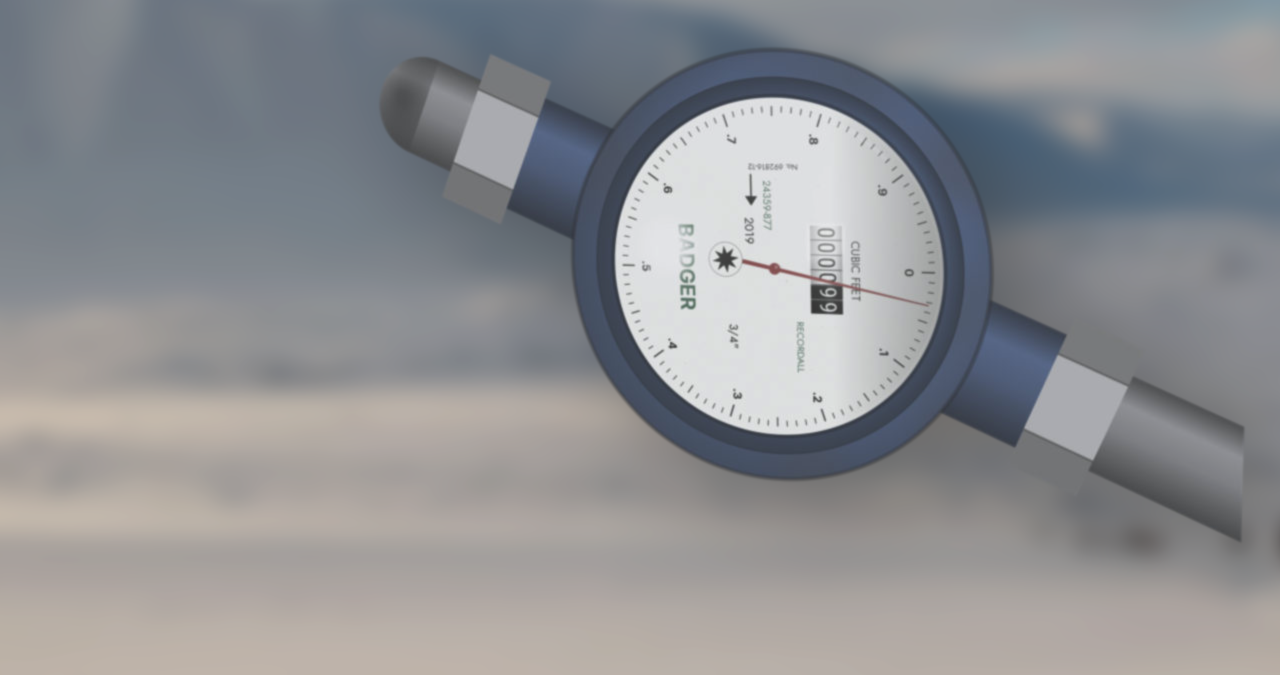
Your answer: **99.03** ft³
